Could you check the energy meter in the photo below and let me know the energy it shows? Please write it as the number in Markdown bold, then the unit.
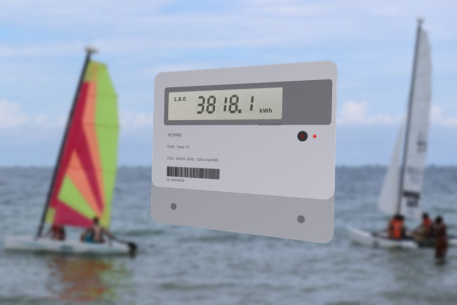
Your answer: **3818.1** kWh
